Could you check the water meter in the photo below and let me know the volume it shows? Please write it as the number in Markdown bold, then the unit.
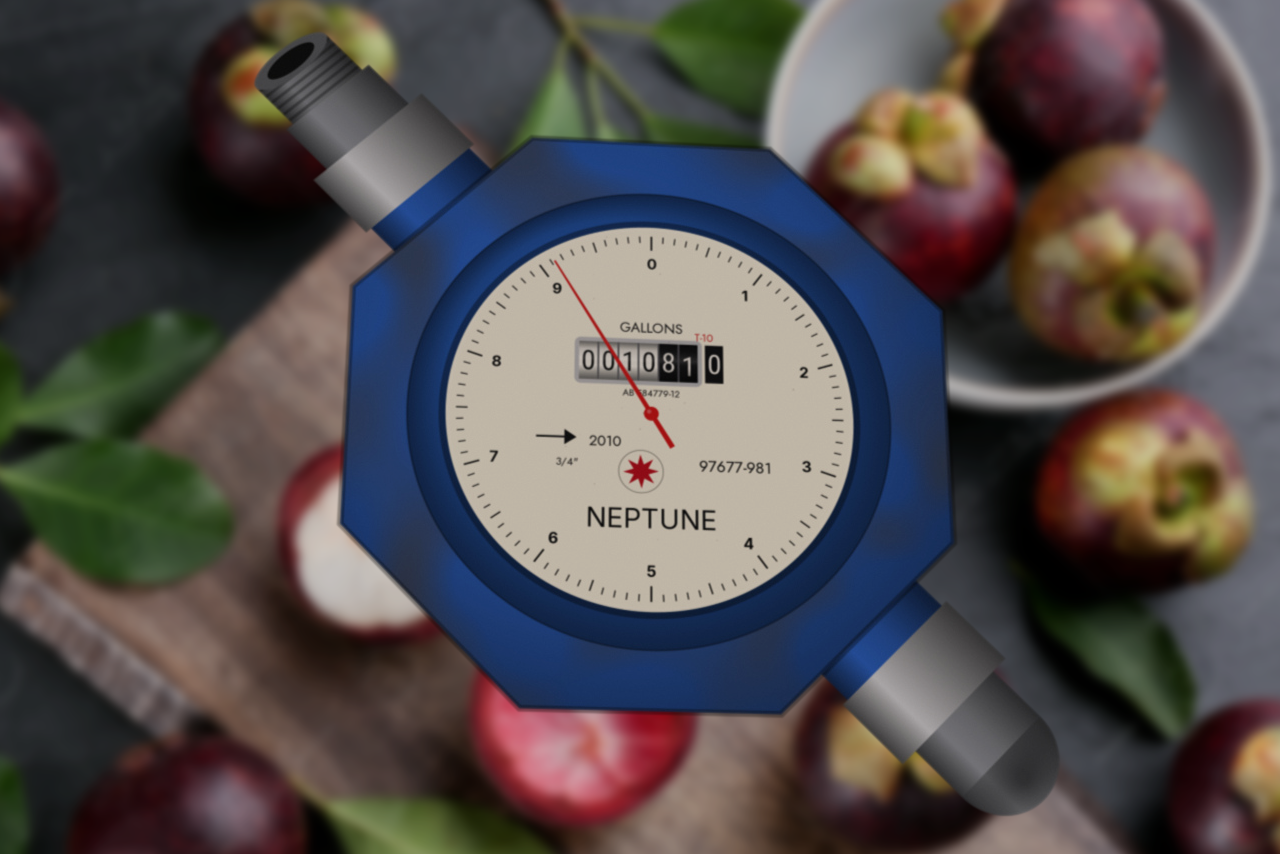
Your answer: **10809.1** gal
